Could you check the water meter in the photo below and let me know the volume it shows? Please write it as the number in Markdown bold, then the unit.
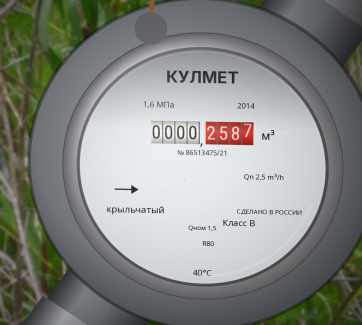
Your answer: **0.2587** m³
